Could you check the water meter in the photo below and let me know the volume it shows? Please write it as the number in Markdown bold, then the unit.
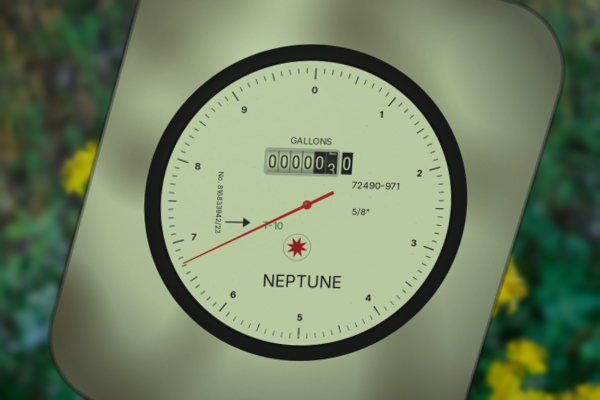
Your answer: **26.7** gal
